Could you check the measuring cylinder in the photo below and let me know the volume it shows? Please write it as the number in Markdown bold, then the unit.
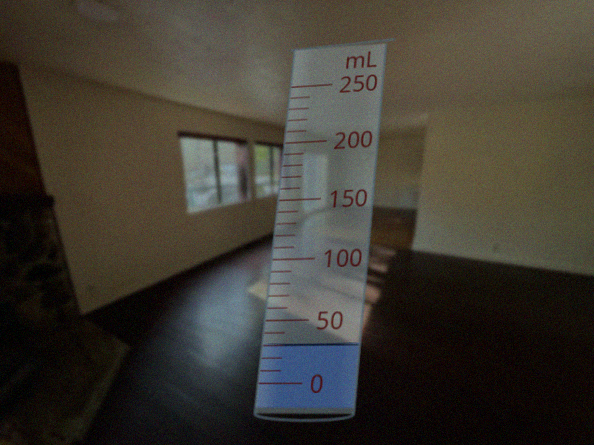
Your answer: **30** mL
